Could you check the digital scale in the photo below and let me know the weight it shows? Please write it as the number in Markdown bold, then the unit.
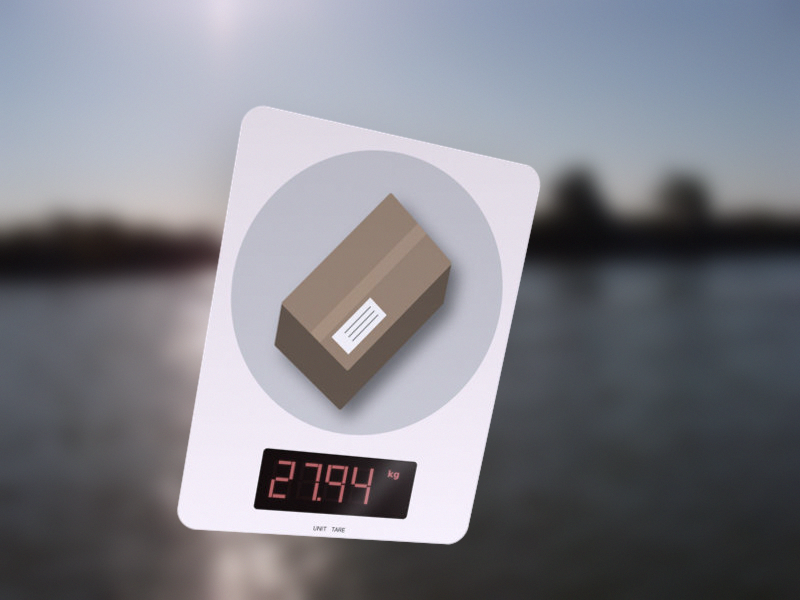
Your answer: **27.94** kg
